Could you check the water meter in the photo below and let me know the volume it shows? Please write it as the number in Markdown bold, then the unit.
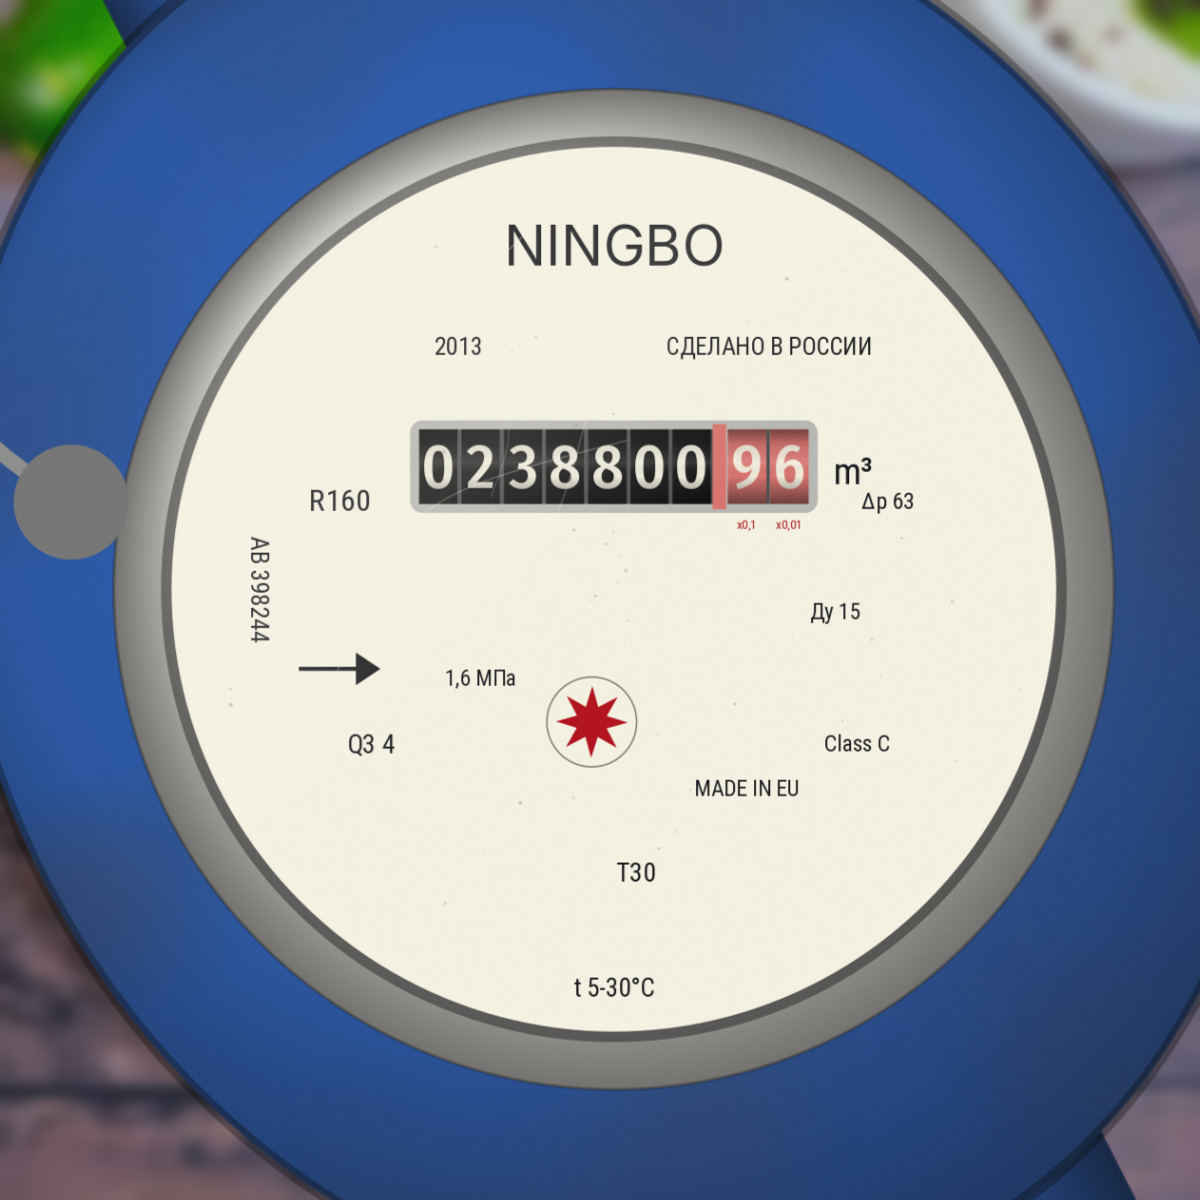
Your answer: **238800.96** m³
